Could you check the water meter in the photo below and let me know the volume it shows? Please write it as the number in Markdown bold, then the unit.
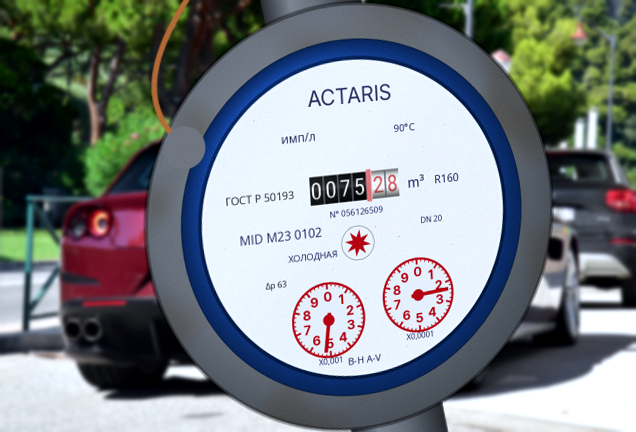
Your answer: **75.2852** m³
